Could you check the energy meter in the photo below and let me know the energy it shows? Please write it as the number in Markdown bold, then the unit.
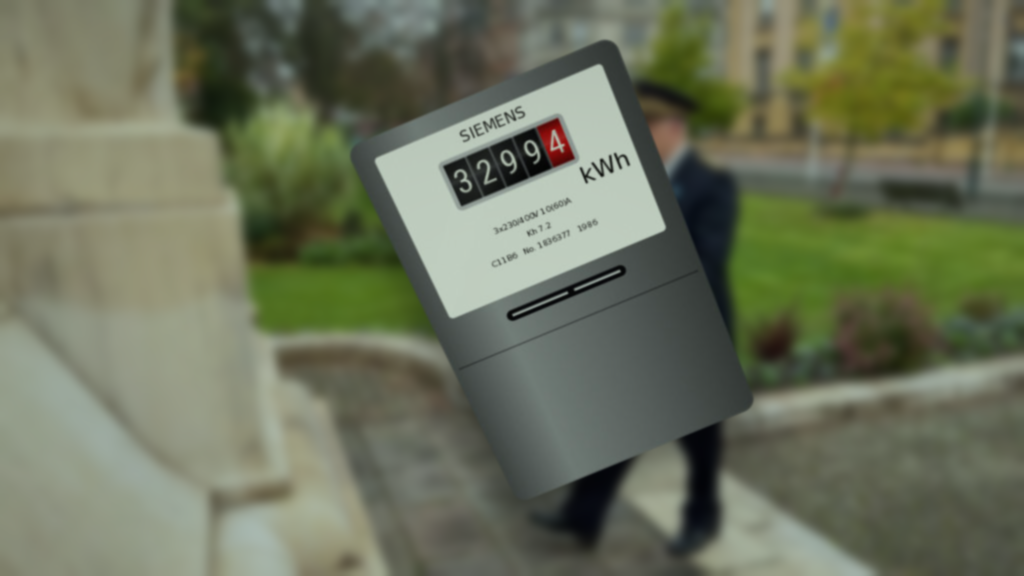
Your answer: **3299.4** kWh
